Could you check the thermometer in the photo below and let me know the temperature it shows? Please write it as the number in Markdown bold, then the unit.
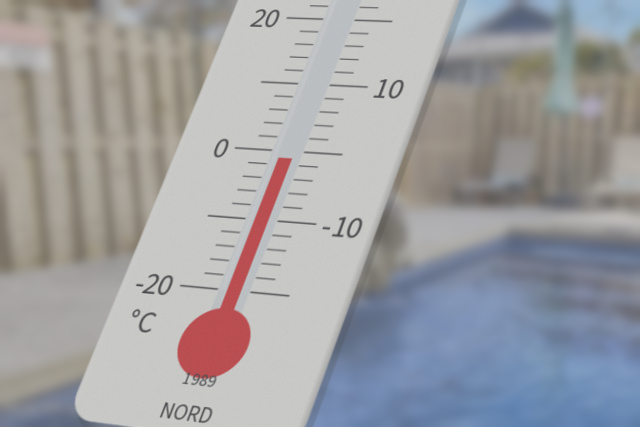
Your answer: **-1** °C
